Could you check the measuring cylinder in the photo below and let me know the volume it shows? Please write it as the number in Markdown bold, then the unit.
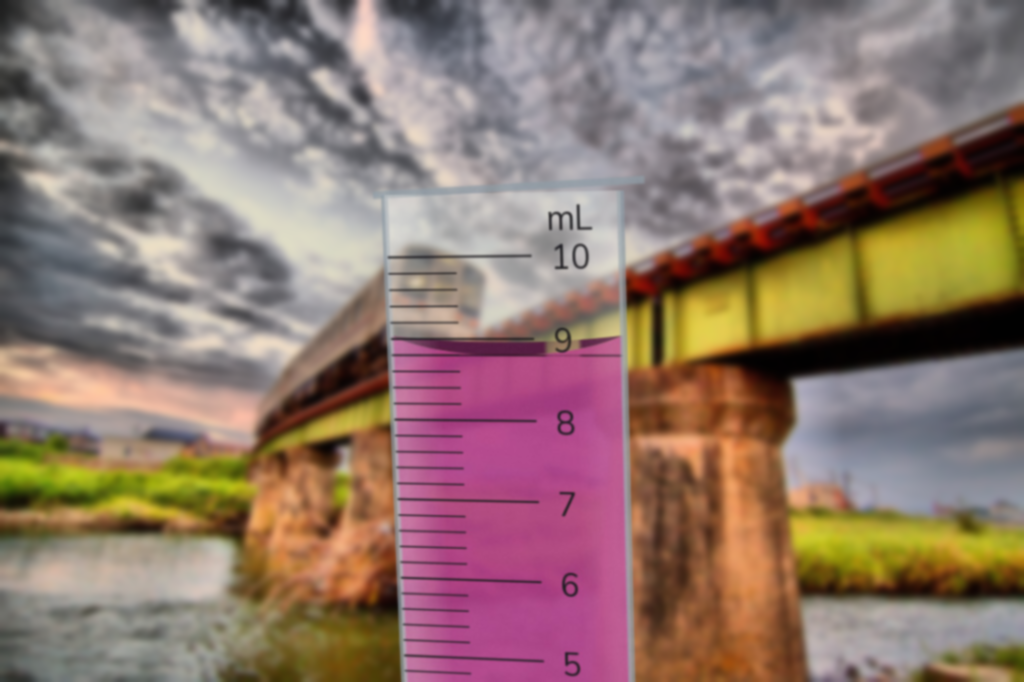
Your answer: **8.8** mL
